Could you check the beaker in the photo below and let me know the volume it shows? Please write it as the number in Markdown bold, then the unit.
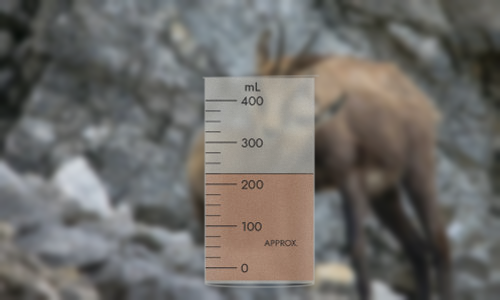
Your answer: **225** mL
